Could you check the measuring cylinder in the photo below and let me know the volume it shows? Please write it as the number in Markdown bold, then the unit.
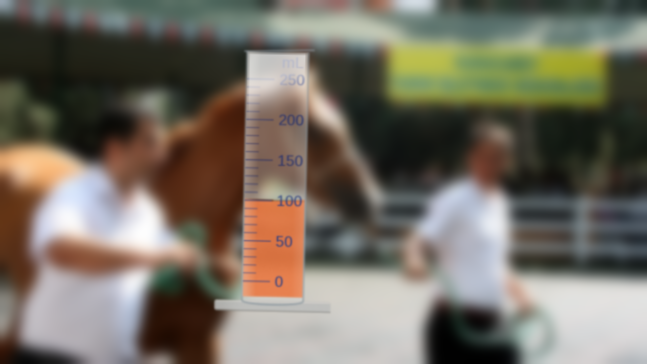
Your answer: **100** mL
